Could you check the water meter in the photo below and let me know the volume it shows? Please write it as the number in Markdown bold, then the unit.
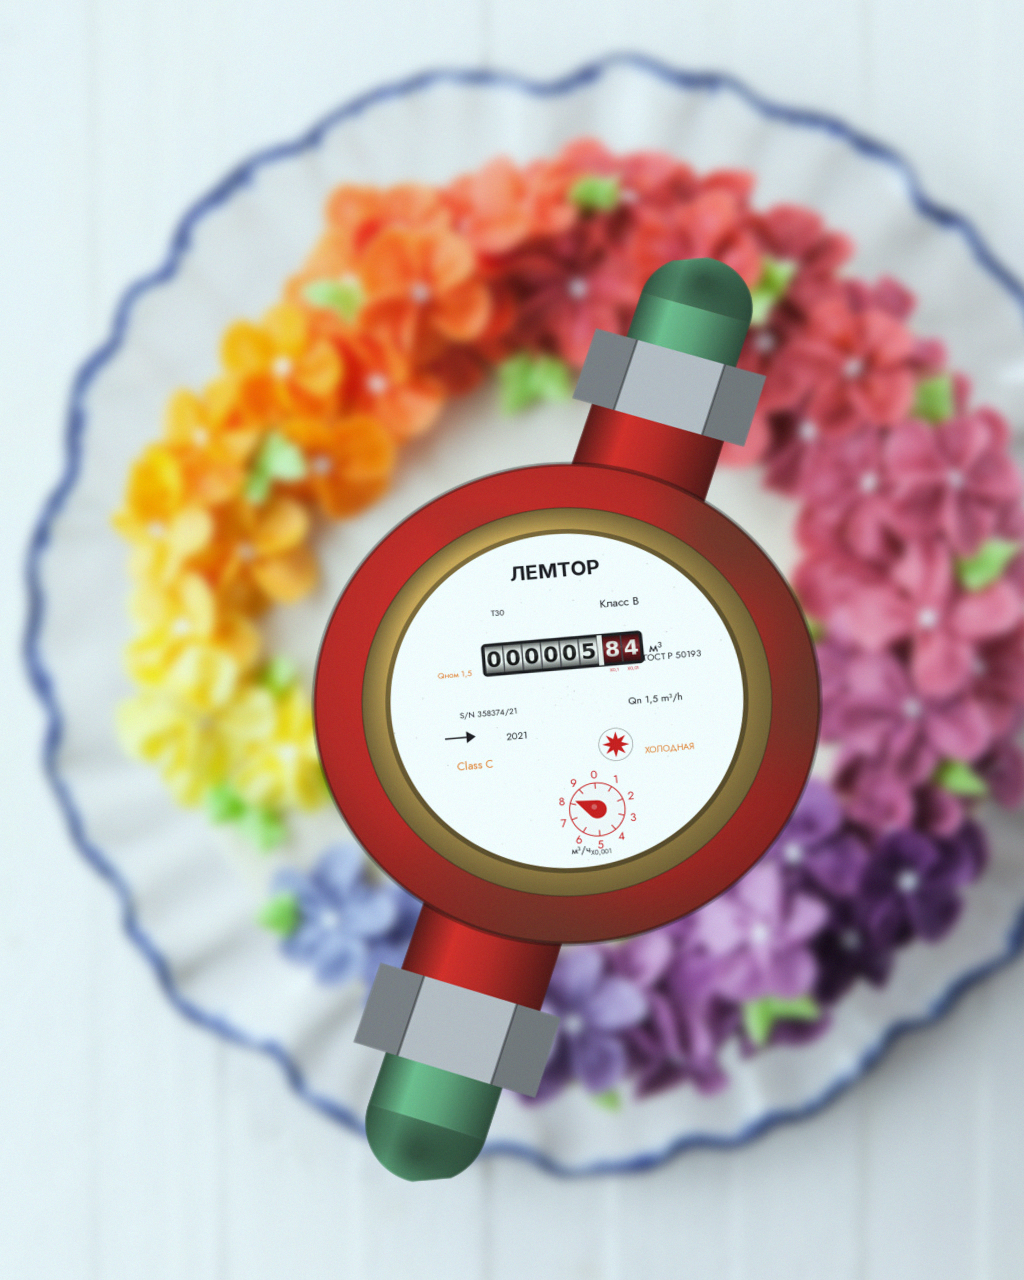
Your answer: **5.848** m³
